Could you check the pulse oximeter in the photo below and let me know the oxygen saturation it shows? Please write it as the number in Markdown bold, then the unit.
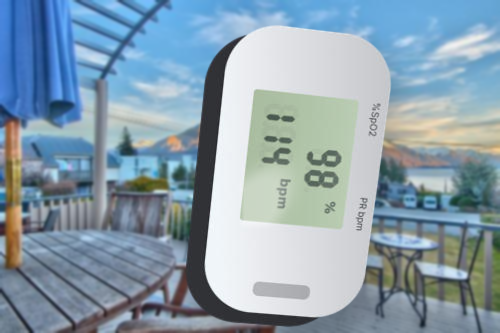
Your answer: **98** %
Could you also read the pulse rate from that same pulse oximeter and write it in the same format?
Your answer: **114** bpm
